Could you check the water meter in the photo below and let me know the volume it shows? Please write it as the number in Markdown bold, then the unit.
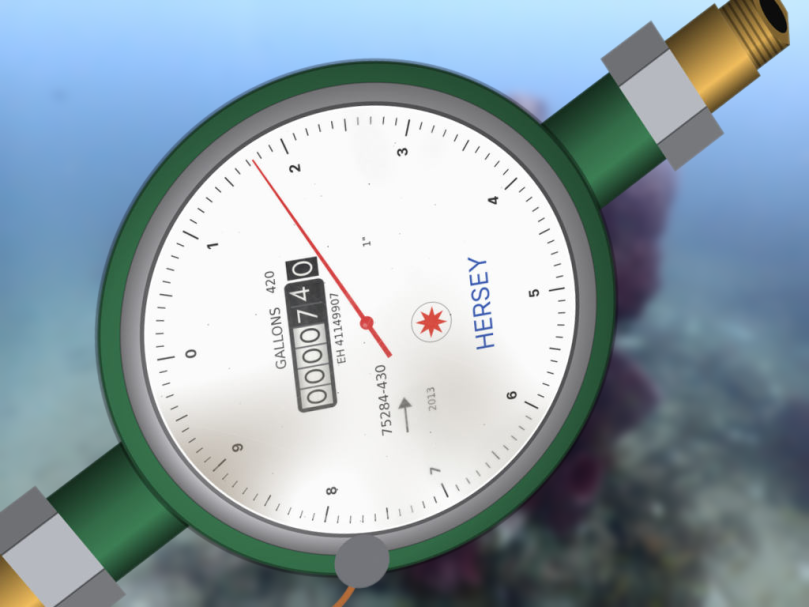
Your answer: **741.7** gal
